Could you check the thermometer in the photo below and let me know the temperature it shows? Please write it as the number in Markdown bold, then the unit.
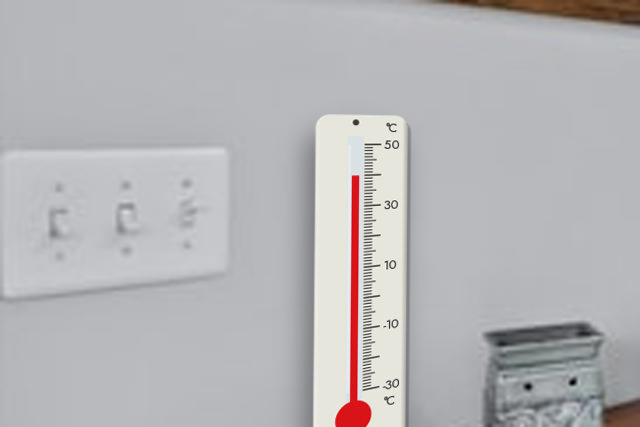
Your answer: **40** °C
